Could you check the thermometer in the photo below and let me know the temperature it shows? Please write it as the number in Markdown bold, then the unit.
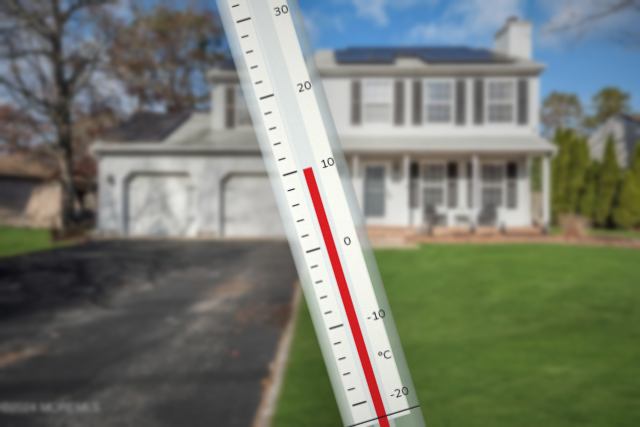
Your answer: **10** °C
